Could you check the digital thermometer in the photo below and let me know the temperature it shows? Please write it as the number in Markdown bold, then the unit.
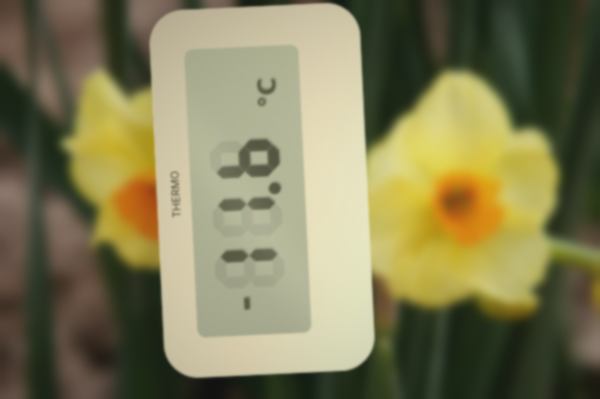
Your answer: **-11.6** °C
